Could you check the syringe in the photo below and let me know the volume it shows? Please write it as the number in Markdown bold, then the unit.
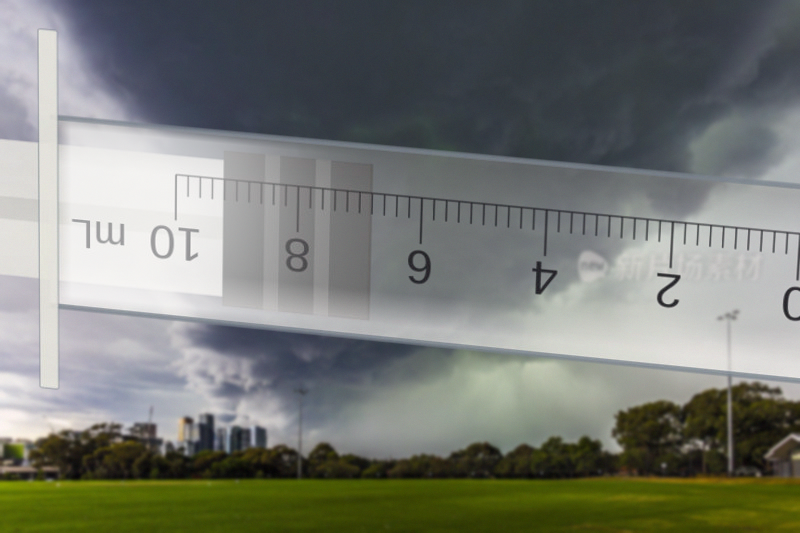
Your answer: **6.8** mL
